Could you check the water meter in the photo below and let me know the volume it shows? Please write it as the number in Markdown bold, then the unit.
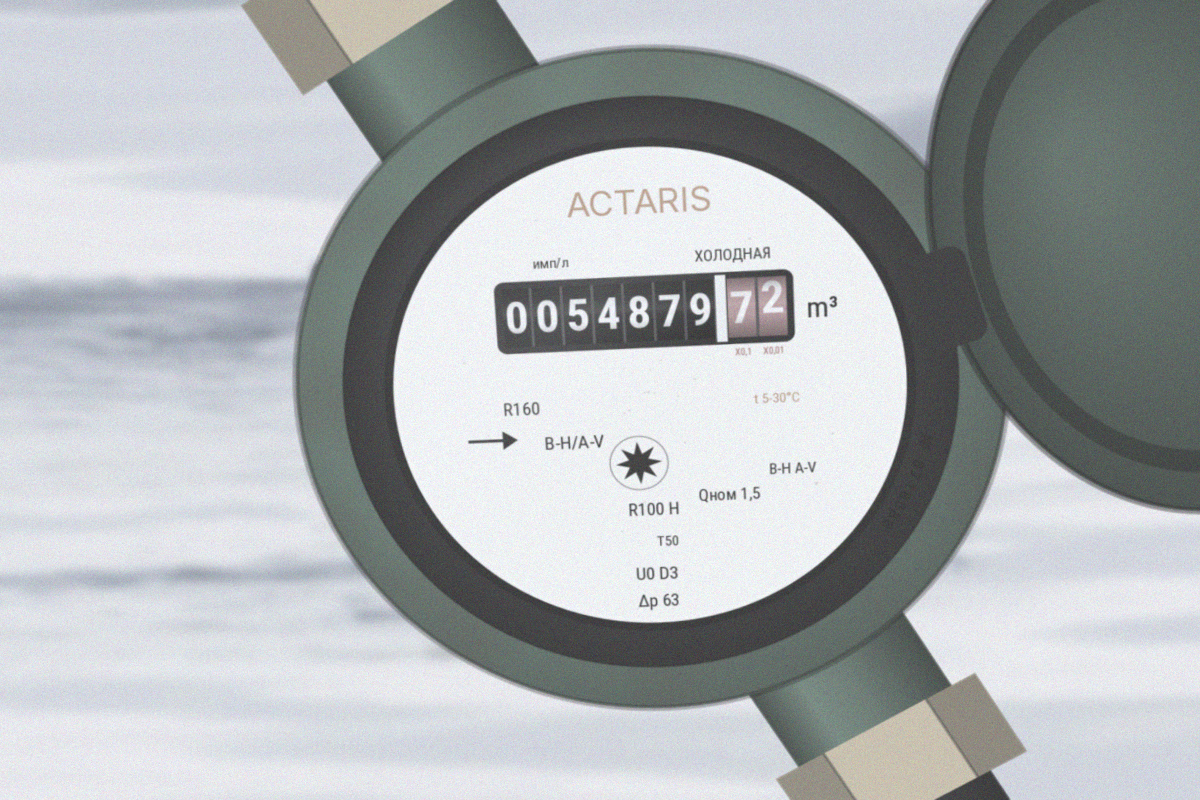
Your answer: **54879.72** m³
